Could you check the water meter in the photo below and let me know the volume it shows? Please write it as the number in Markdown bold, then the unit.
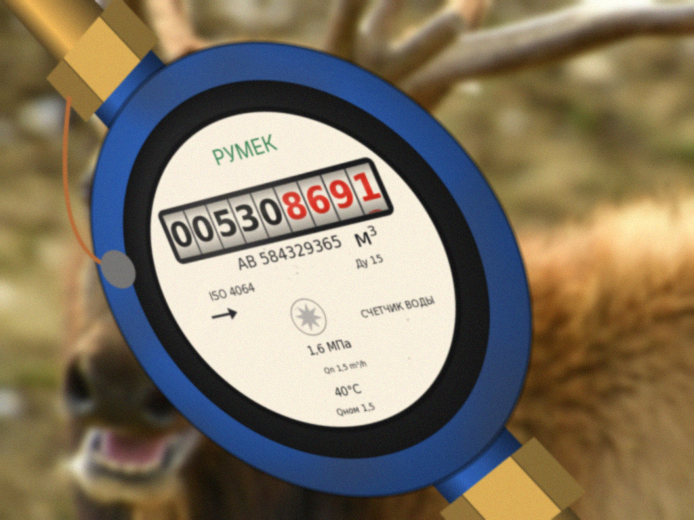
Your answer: **530.8691** m³
